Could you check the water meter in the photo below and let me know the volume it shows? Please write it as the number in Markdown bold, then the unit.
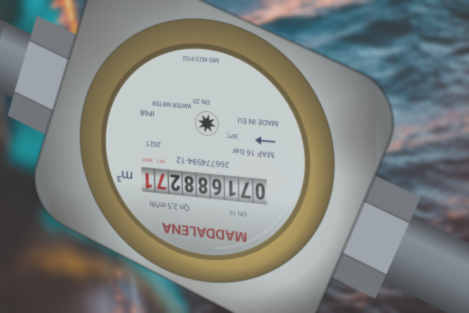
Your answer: **716882.71** m³
